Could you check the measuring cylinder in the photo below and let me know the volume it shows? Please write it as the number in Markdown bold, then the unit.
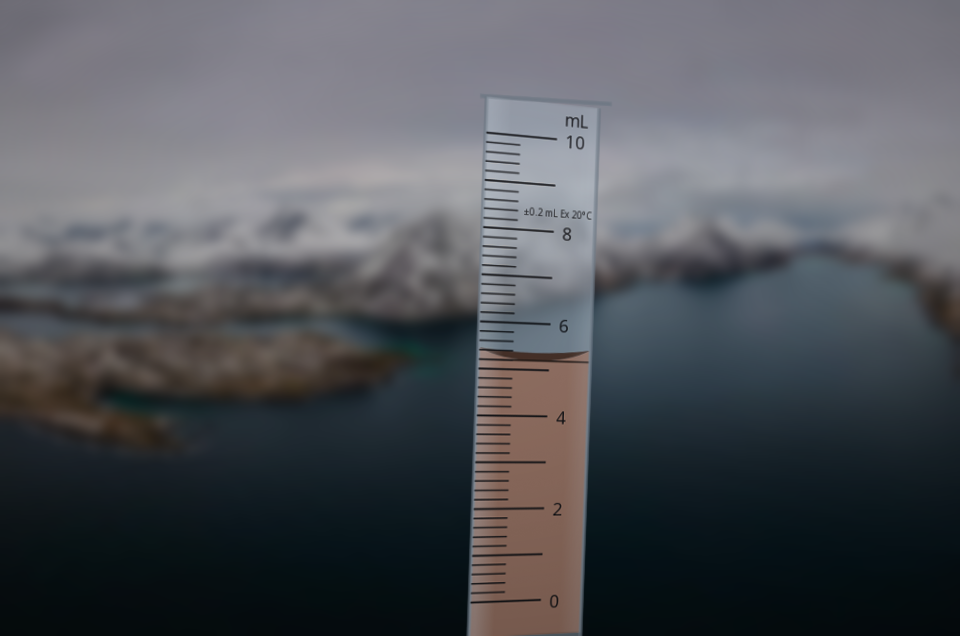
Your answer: **5.2** mL
